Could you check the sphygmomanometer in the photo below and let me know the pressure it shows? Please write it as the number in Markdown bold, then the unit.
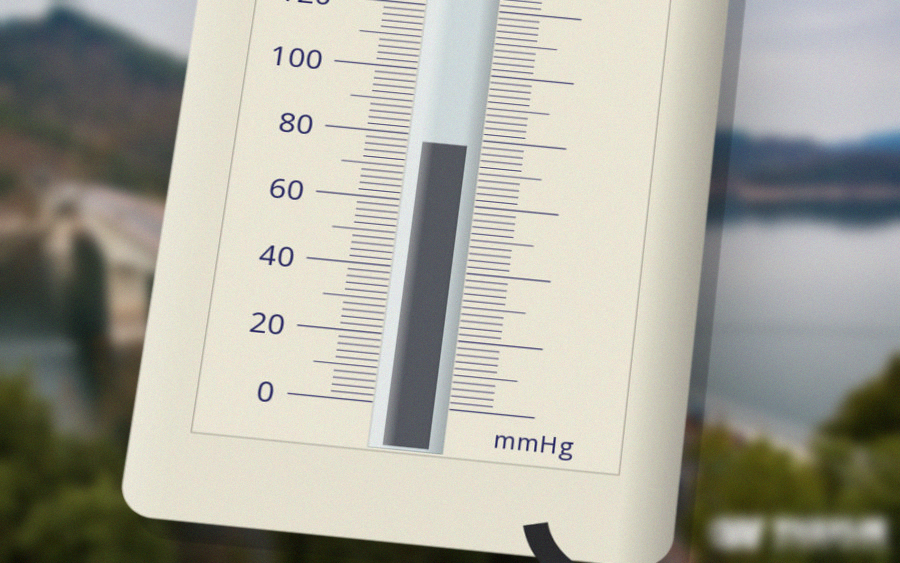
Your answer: **78** mmHg
